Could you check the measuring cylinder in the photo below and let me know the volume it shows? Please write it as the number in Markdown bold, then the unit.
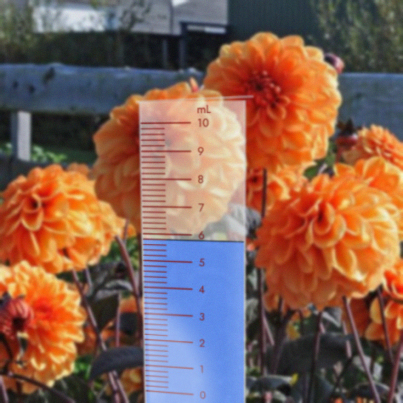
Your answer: **5.8** mL
